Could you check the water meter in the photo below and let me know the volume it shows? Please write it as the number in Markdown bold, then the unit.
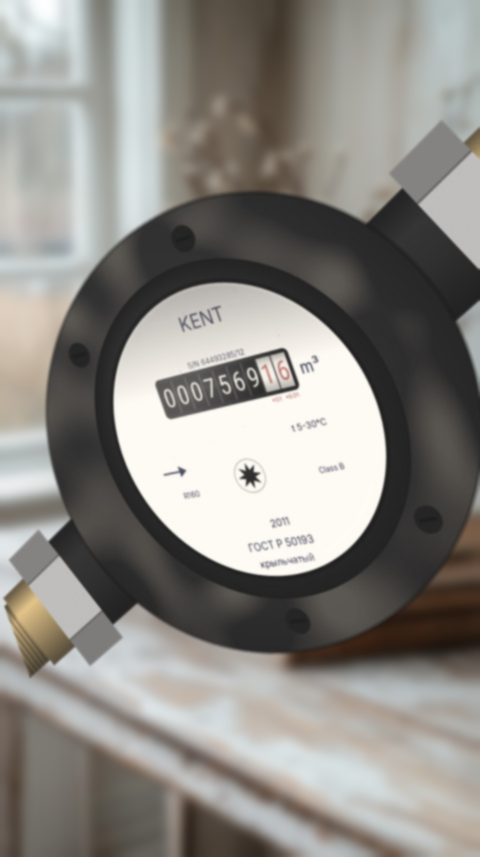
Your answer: **7569.16** m³
